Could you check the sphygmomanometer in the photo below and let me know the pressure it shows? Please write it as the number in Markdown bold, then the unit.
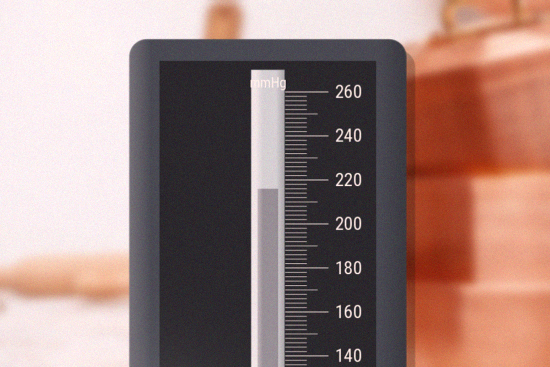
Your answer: **216** mmHg
